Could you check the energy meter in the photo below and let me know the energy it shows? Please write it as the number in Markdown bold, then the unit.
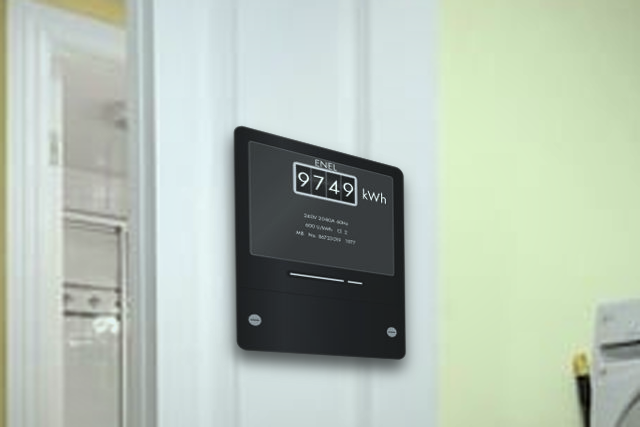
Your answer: **9749** kWh
